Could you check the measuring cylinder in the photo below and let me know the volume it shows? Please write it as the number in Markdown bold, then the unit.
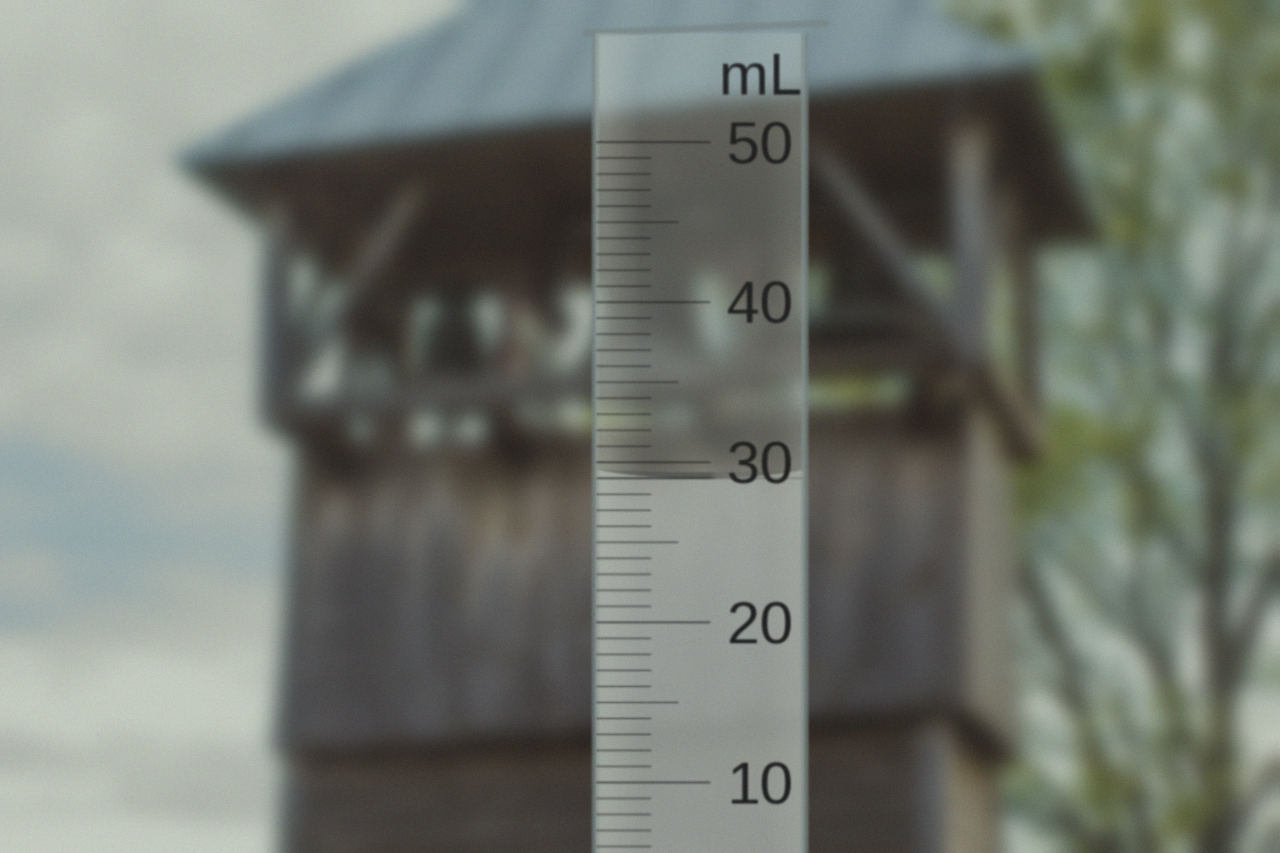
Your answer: **29** mL
